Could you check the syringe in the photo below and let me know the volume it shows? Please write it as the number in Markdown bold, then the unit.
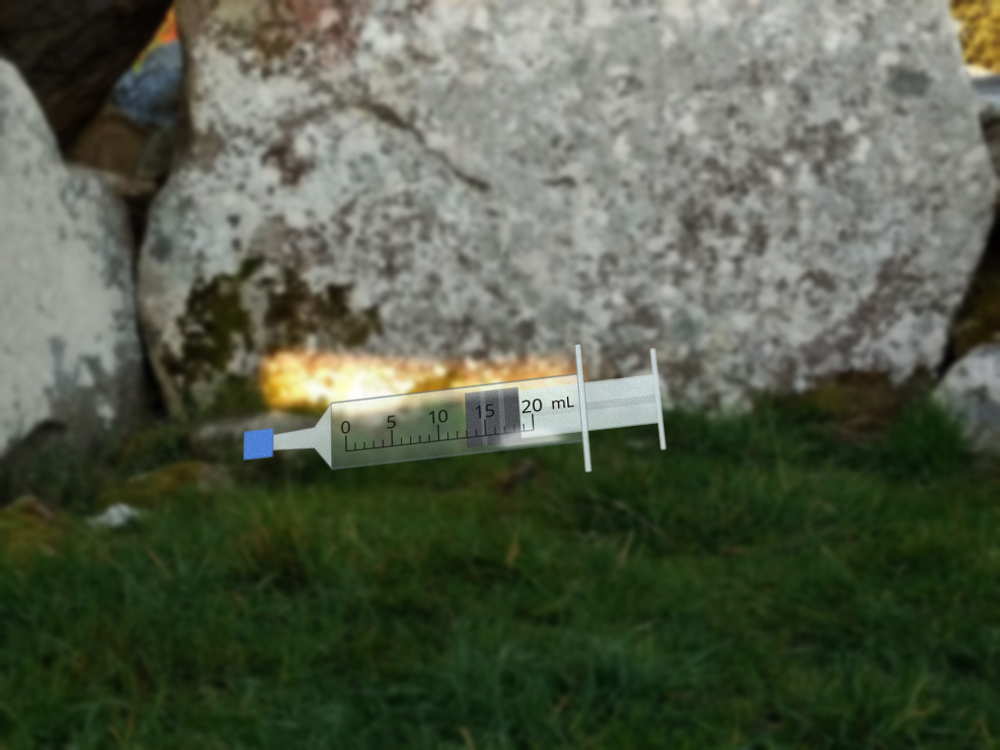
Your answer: **13** mL
